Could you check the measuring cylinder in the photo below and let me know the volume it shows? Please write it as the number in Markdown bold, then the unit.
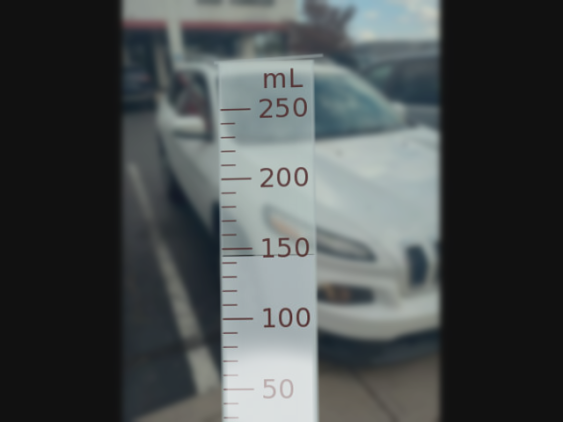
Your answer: **145** mL
